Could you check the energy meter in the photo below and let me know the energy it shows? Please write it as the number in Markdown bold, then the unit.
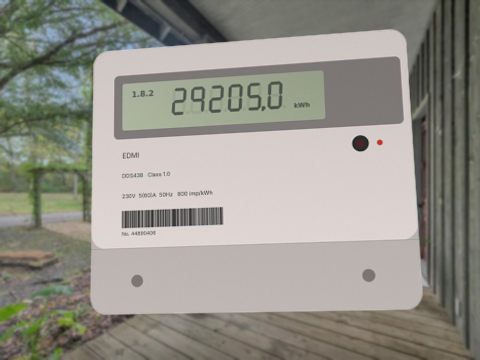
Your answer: **29205.0** kWh
